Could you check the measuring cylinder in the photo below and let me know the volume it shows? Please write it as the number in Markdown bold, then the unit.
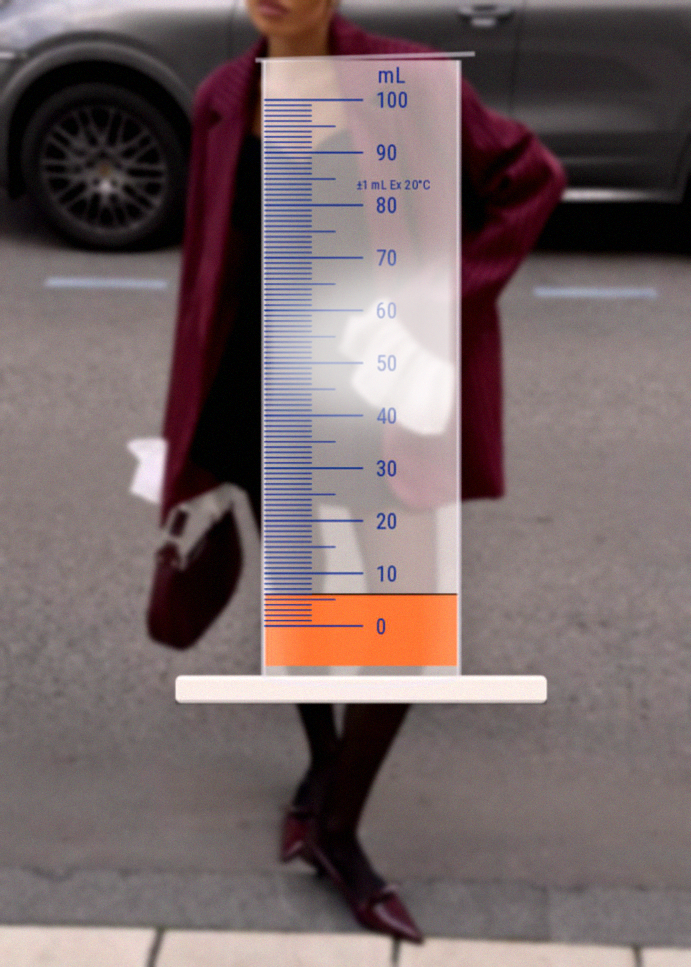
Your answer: **6** mL
